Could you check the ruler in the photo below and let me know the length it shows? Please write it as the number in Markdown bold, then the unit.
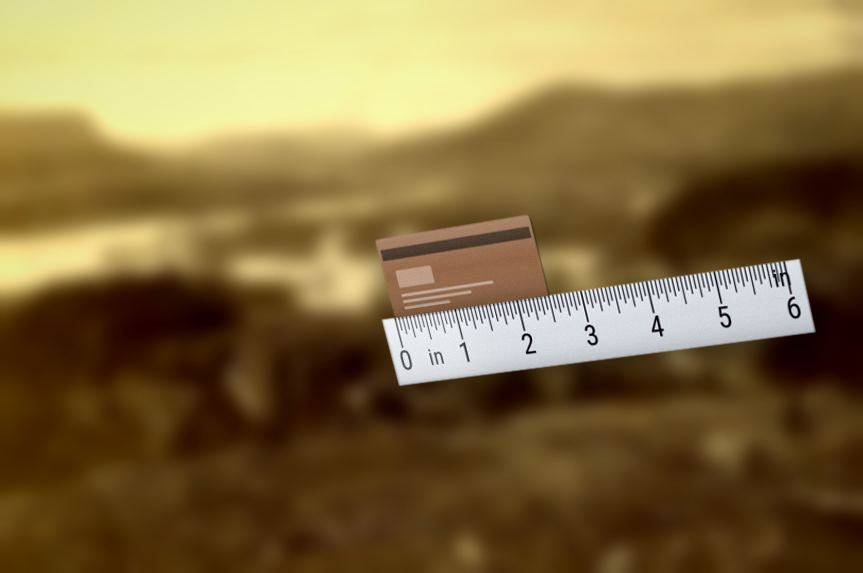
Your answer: **2.5** in
